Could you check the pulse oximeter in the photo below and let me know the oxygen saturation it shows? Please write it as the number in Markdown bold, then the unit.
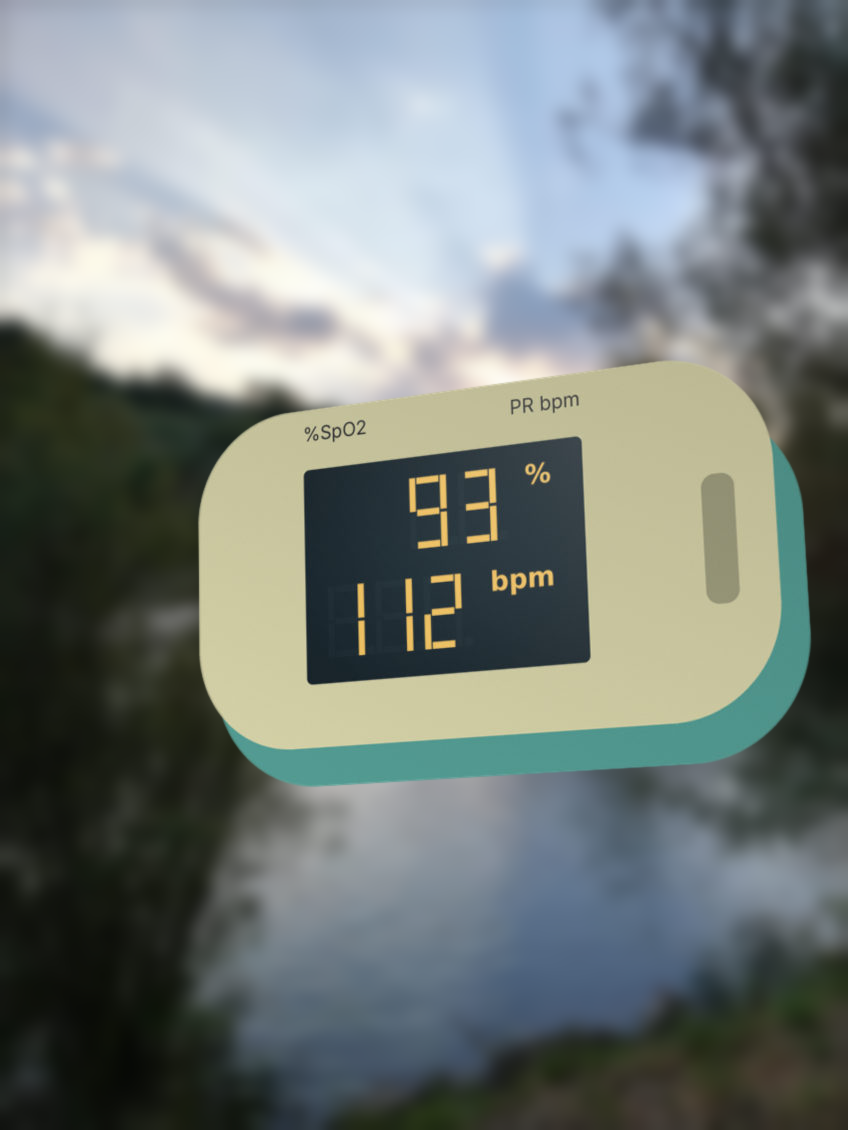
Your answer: **93** %
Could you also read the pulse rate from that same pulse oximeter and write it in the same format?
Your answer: **112** bpm
